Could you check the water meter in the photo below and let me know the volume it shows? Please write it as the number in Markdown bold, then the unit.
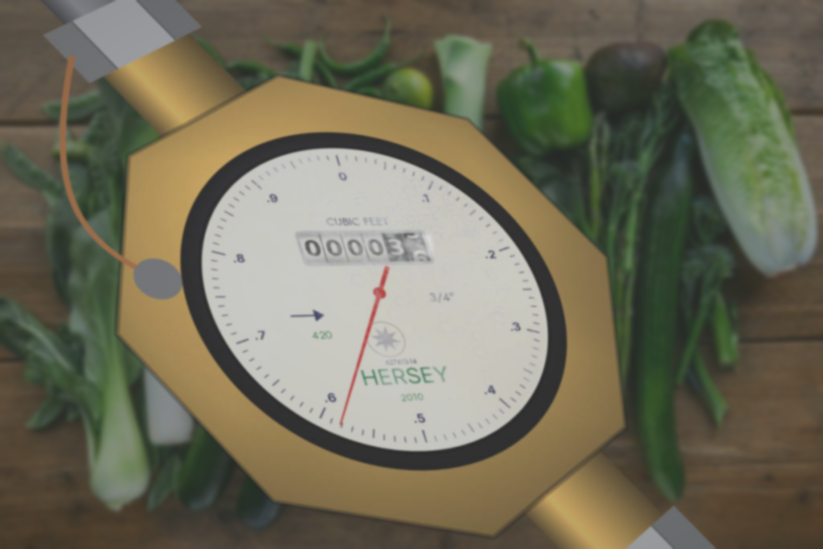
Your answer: **35.58** ft³
